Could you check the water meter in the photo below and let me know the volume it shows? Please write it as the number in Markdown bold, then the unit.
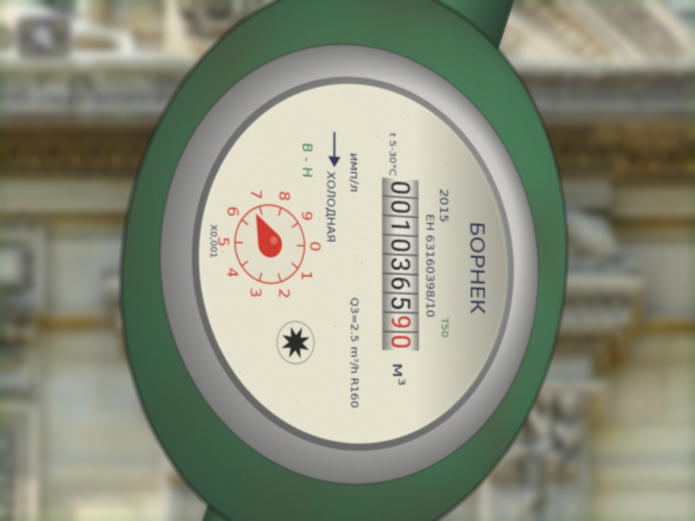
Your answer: **10365.906** m³
